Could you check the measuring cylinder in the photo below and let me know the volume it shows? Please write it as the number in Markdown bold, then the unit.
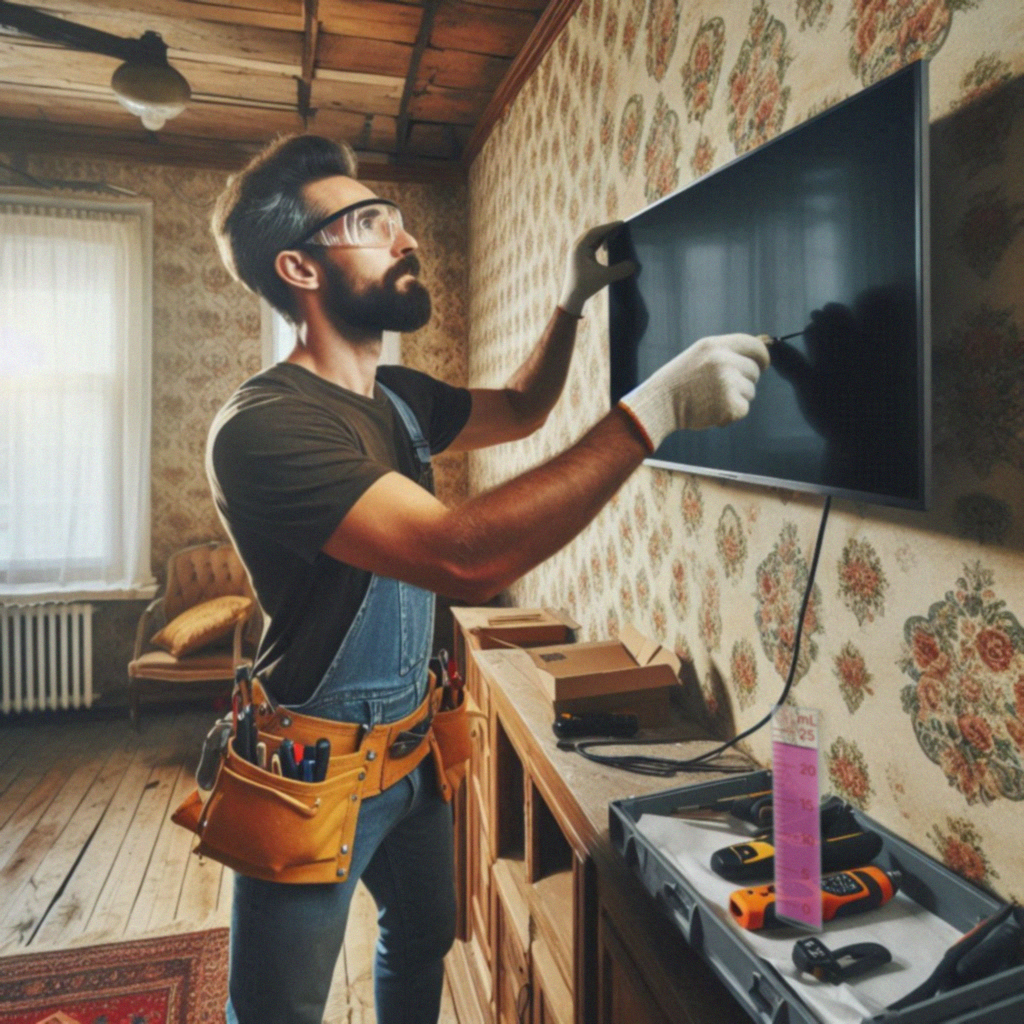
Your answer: **23** mL
